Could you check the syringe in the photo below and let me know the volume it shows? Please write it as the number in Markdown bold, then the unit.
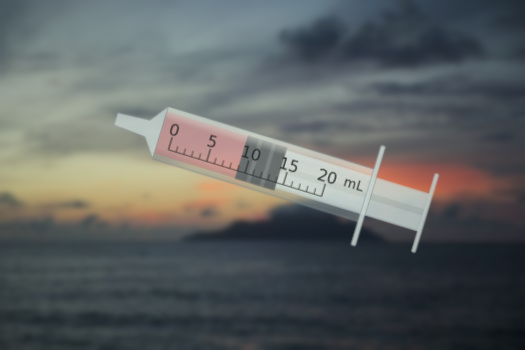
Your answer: **9** mL
